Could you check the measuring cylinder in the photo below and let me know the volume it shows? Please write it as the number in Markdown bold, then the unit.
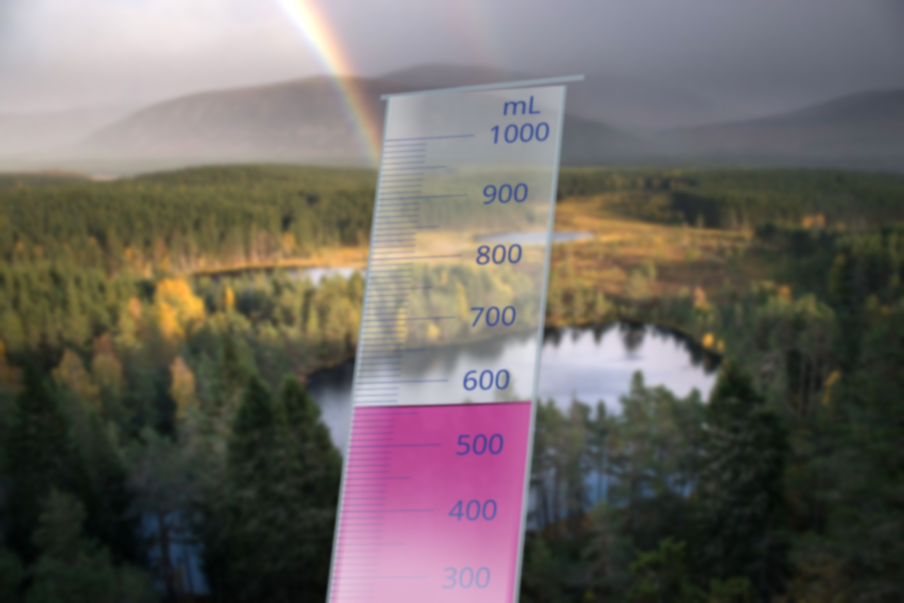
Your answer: **560** mL
